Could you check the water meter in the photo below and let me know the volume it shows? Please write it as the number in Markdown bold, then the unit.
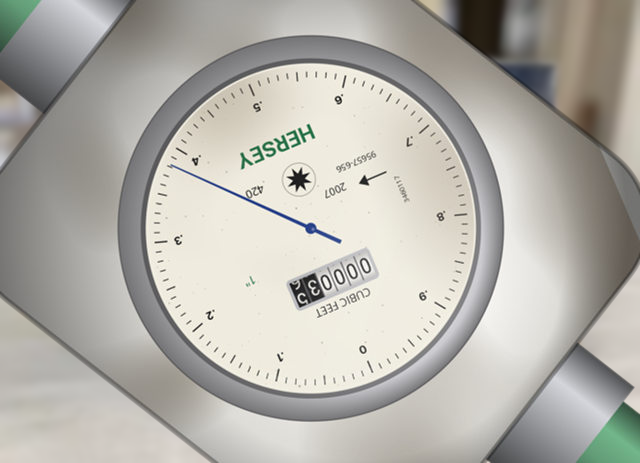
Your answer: **35.38** ft³
